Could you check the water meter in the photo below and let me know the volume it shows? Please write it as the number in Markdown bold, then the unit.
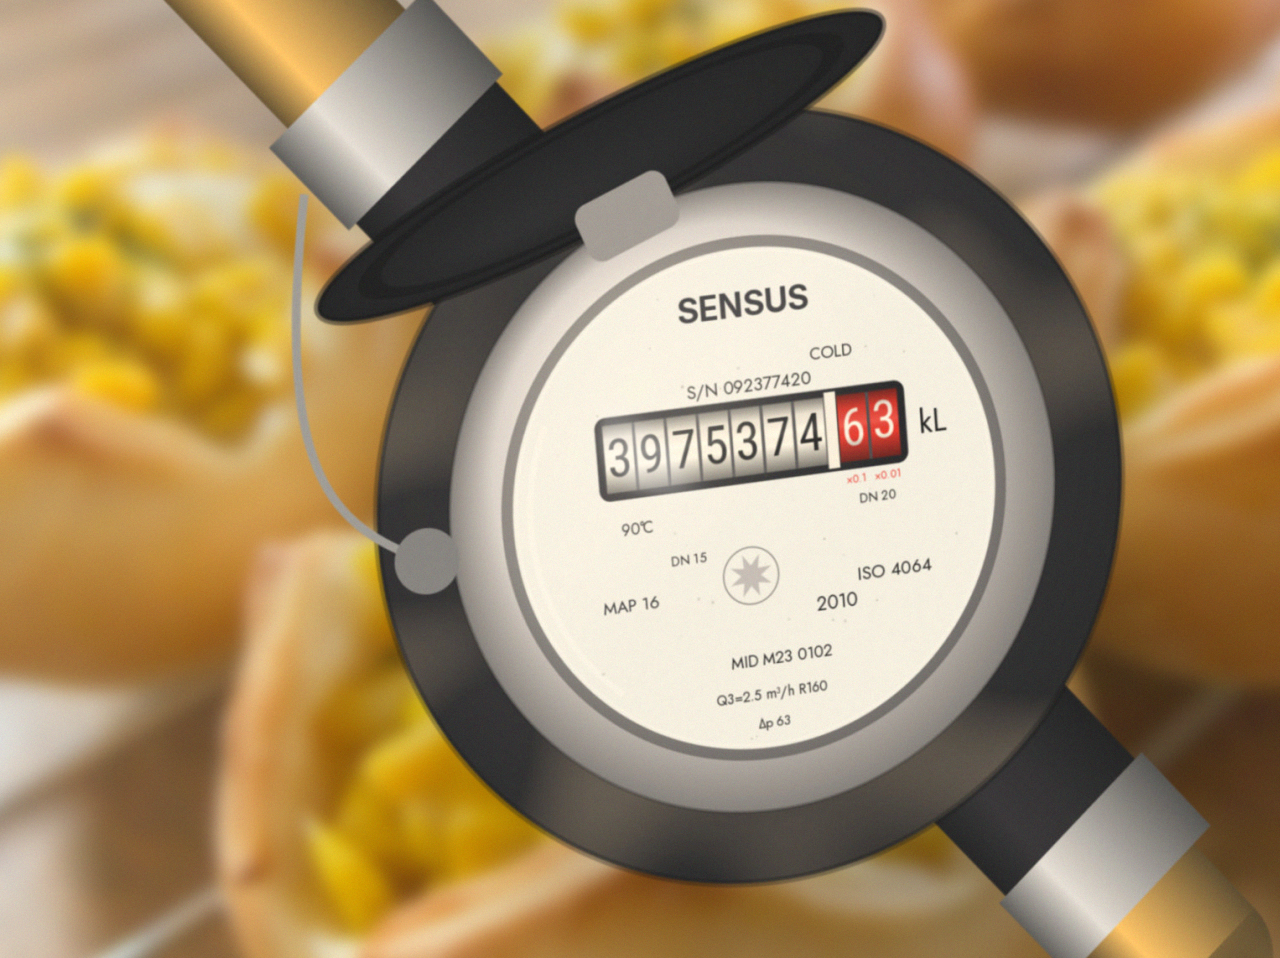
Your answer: **3975374.63** kL
